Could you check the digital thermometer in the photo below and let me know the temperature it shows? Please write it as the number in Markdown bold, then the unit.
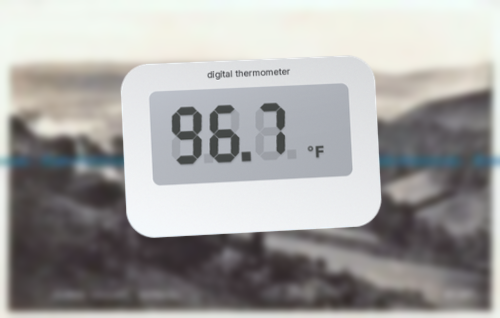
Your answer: **96.7** °F
